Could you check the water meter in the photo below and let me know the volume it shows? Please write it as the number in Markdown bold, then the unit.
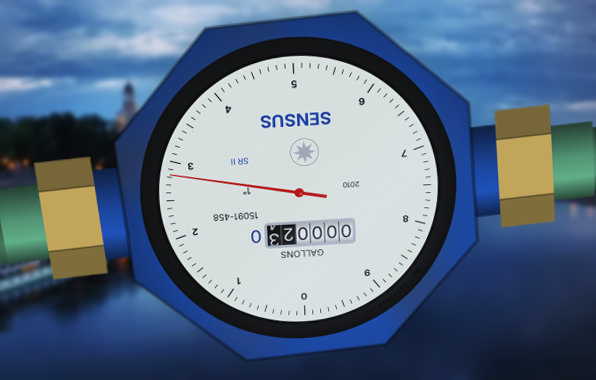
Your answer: **232.8** gal
